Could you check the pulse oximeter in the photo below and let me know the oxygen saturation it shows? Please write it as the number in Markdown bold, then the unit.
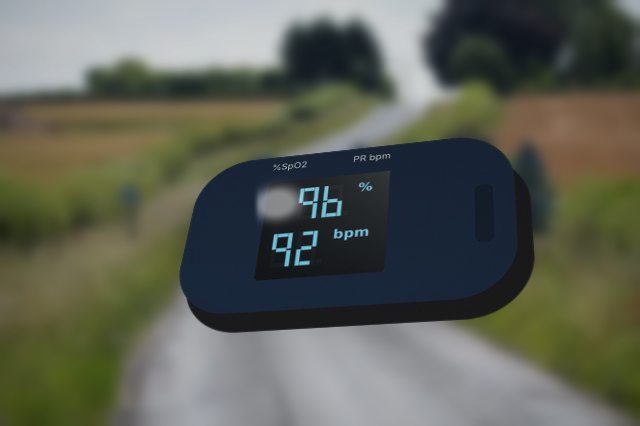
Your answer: **96** %
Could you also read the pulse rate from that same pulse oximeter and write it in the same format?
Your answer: **92** bpm
